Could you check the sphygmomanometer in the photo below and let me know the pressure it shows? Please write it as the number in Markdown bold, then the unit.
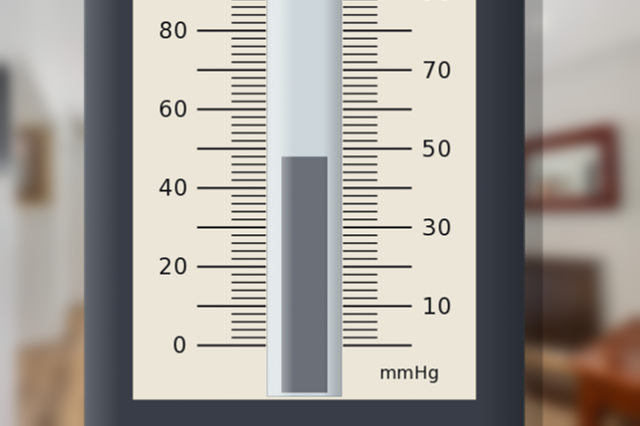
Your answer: **48** mmHg
